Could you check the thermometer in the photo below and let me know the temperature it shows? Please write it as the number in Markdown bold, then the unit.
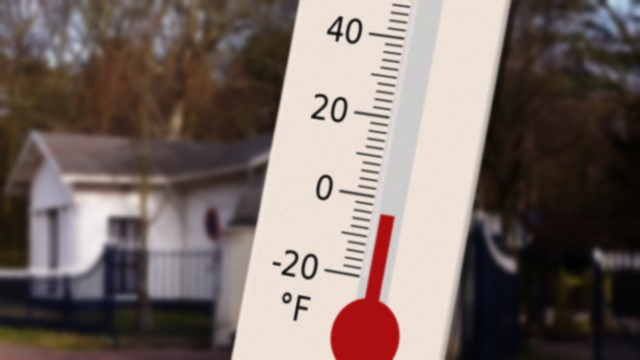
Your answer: **-4** °F
